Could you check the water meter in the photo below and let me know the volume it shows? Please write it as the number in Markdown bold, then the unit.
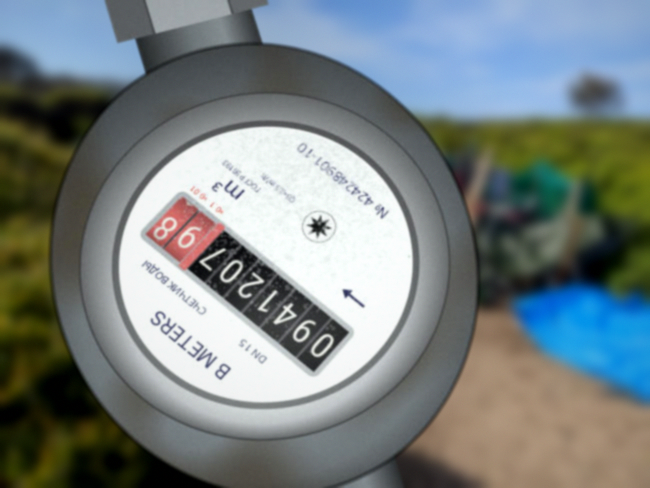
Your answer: **941207.98** m³
